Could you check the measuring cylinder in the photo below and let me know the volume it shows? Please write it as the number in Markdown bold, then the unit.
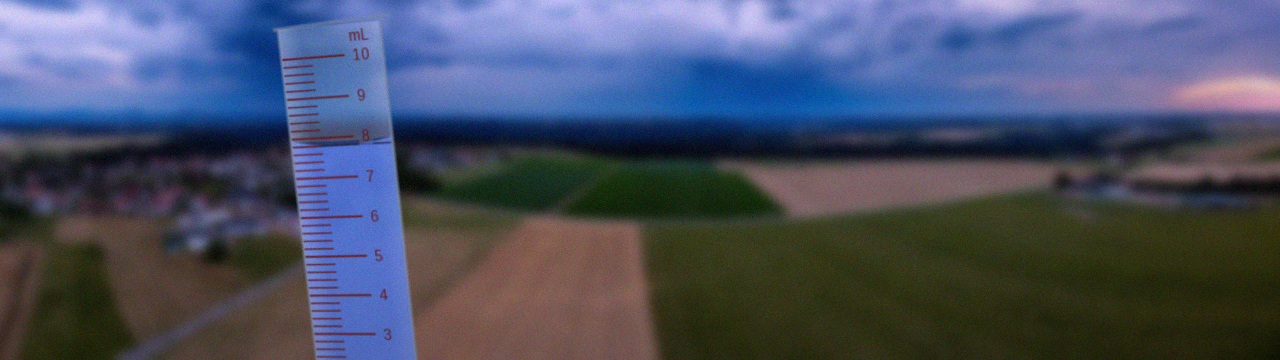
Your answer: **7.8** mL
